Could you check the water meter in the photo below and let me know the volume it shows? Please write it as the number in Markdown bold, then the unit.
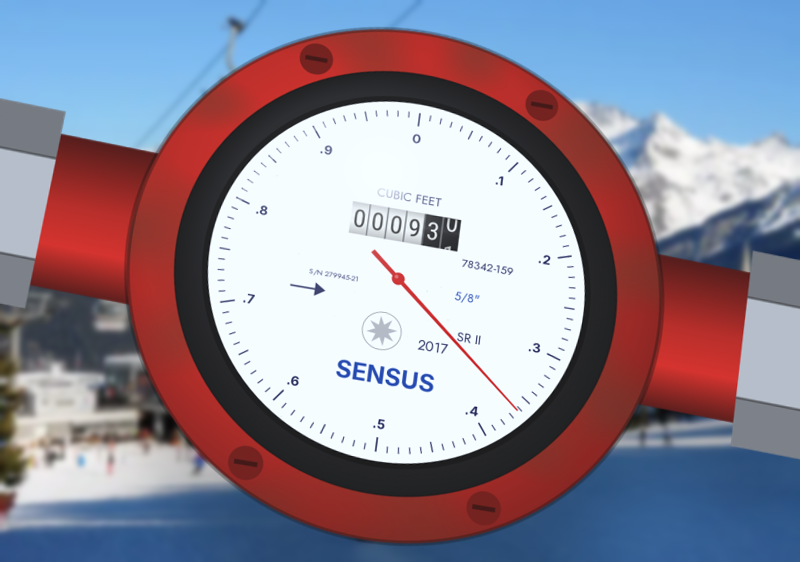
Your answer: **930.36** ft³
